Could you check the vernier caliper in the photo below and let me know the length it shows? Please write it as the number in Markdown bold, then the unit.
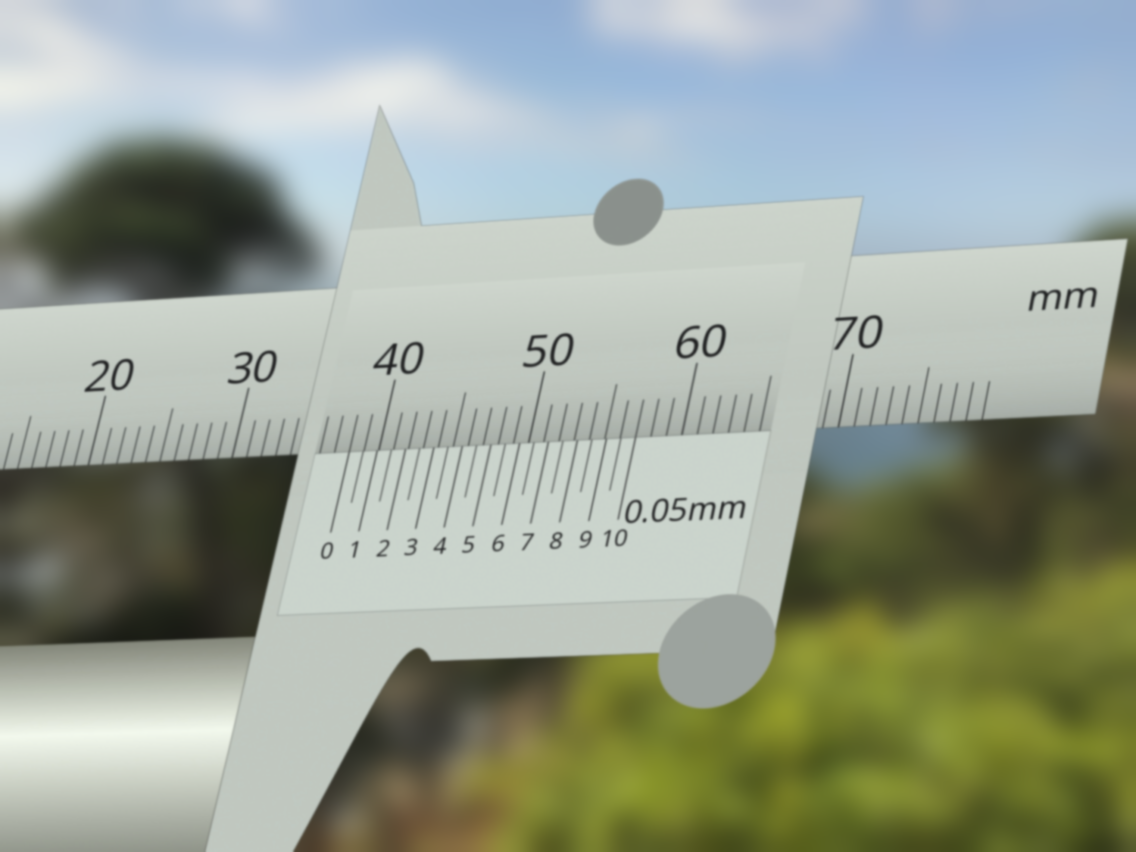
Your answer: **38.0** mm
